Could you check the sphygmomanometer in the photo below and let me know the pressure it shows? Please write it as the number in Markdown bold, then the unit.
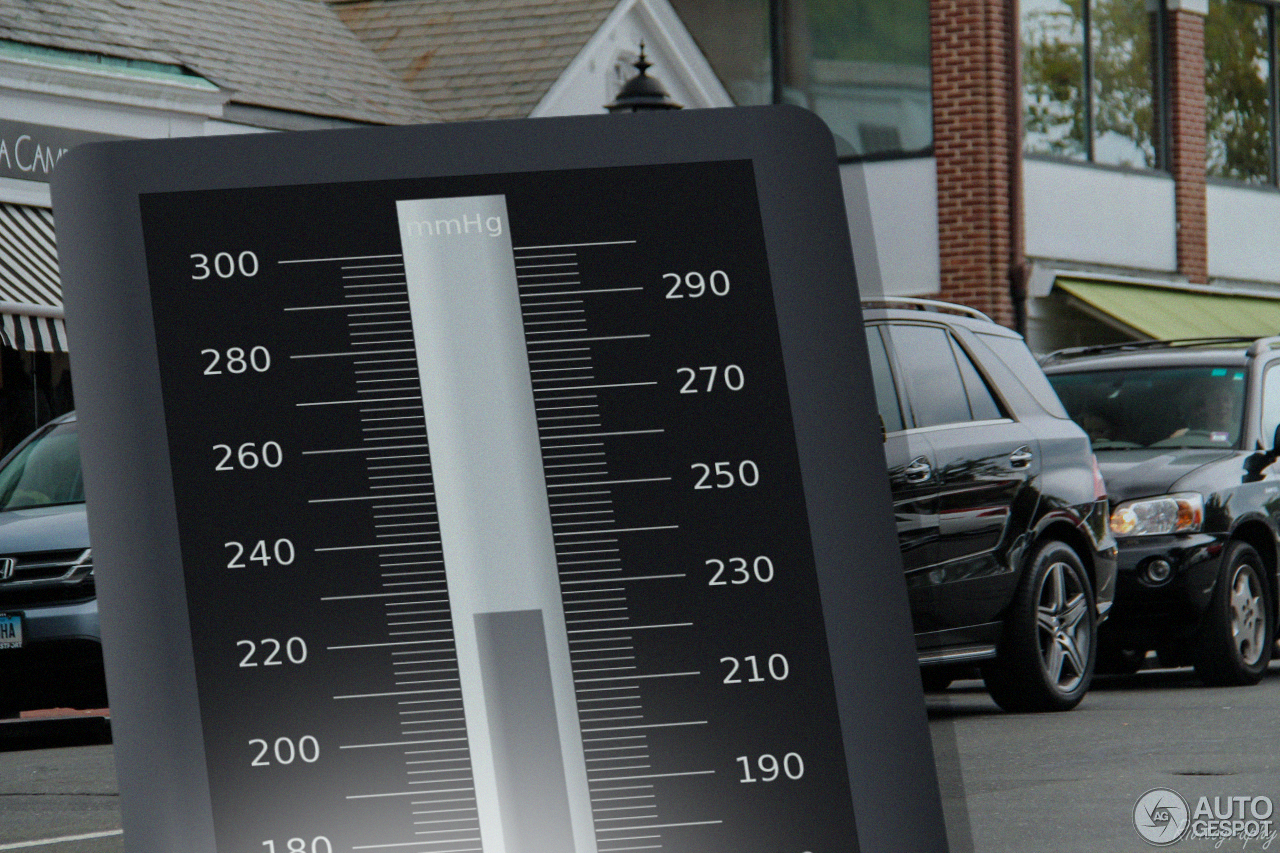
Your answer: **225** mmHg
